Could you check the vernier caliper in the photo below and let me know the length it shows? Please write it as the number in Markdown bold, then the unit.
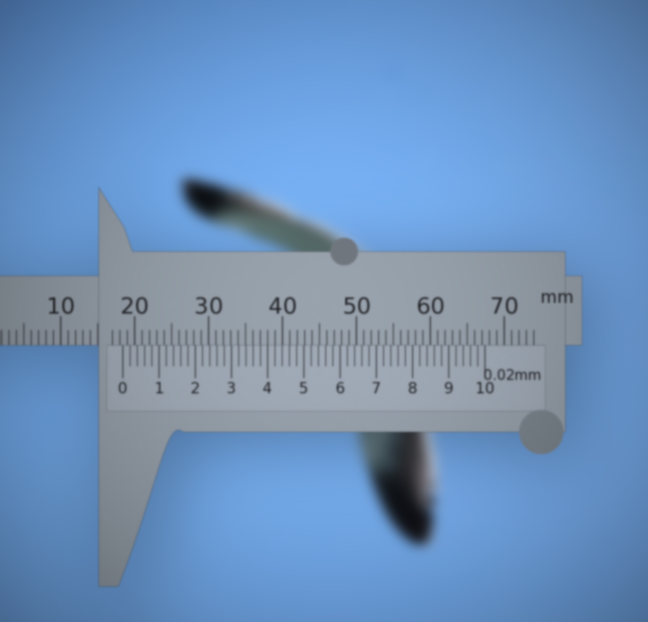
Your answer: **18.4** mm
